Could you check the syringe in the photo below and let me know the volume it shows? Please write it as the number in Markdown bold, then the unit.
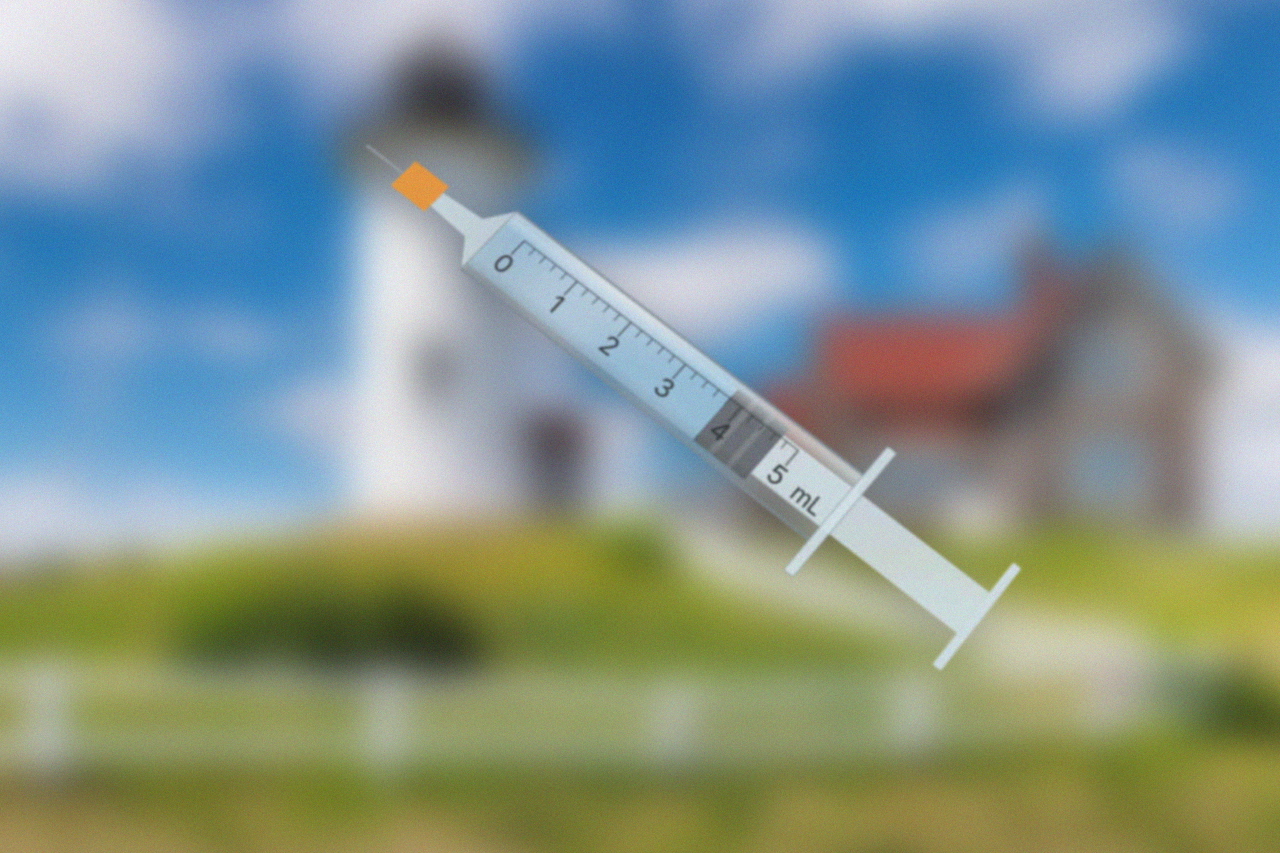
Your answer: **3.8** mL
